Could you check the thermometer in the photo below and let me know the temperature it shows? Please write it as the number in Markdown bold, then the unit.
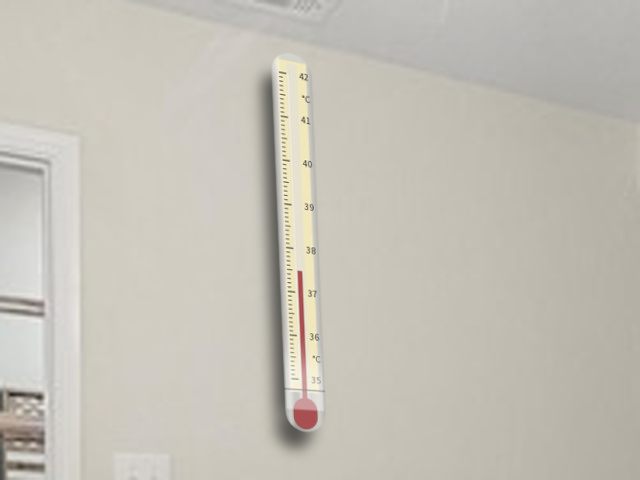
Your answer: **37.5** °C
